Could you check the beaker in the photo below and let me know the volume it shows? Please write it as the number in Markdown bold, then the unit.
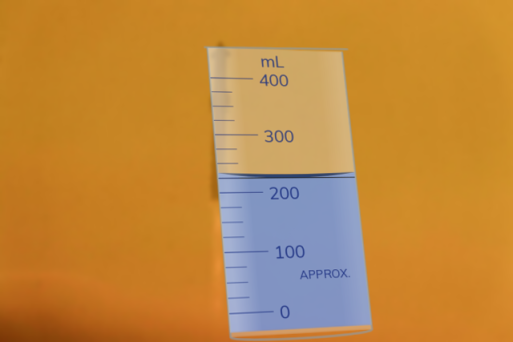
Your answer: **225** mL
